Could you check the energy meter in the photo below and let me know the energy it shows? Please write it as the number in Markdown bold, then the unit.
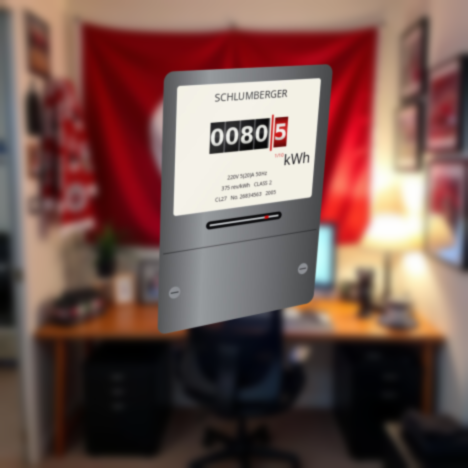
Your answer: **80.5** kWh
